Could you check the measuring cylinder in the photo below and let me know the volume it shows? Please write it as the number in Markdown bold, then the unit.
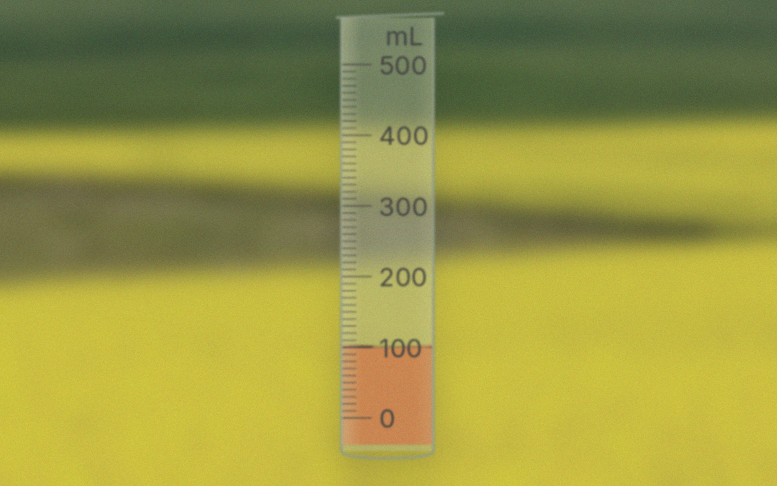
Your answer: **100** mL
